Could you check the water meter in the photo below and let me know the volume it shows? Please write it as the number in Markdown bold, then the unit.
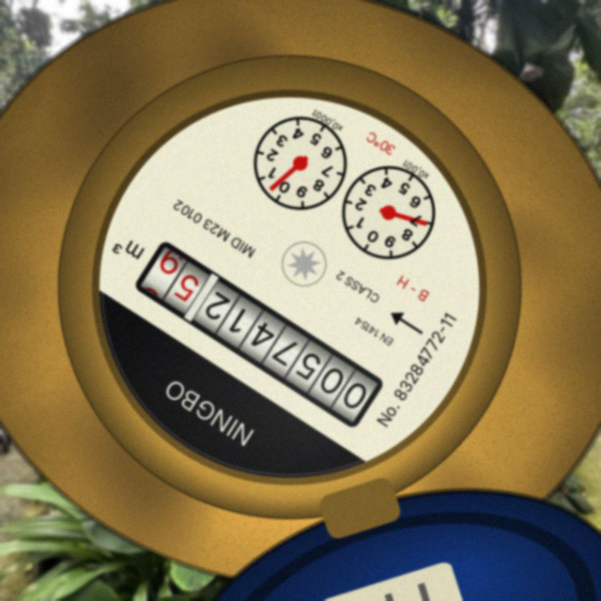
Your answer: **57412.5870** m³
